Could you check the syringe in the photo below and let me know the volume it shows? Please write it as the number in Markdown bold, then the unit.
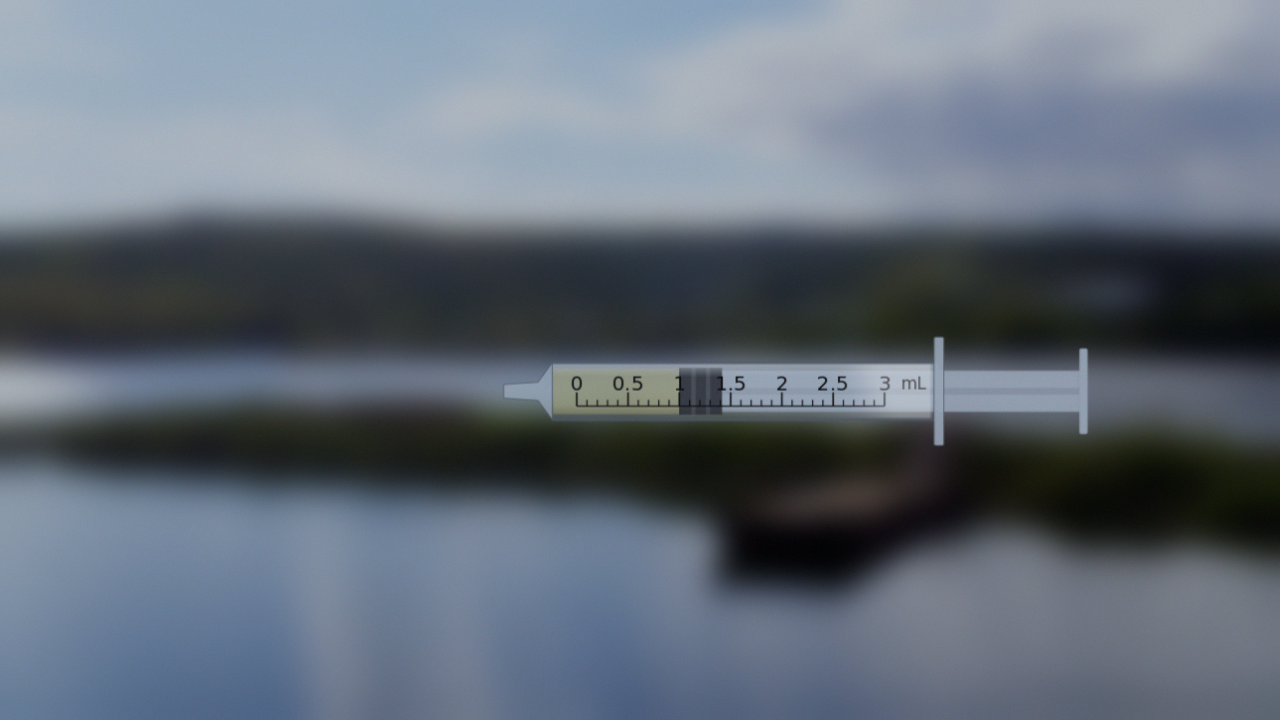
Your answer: **1** mL
